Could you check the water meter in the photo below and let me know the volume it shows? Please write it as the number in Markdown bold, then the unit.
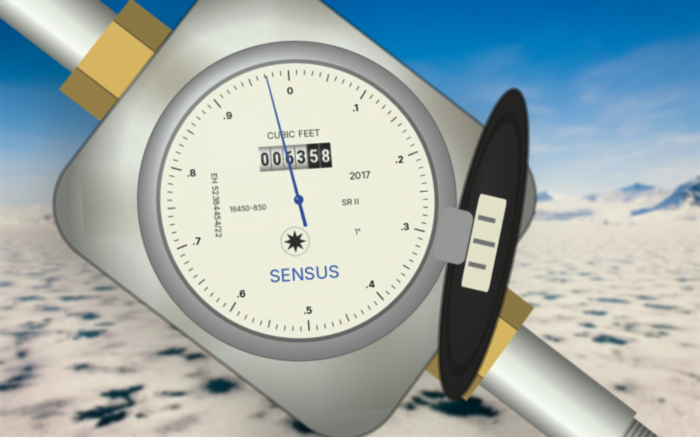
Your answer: **6357.97** ft³
